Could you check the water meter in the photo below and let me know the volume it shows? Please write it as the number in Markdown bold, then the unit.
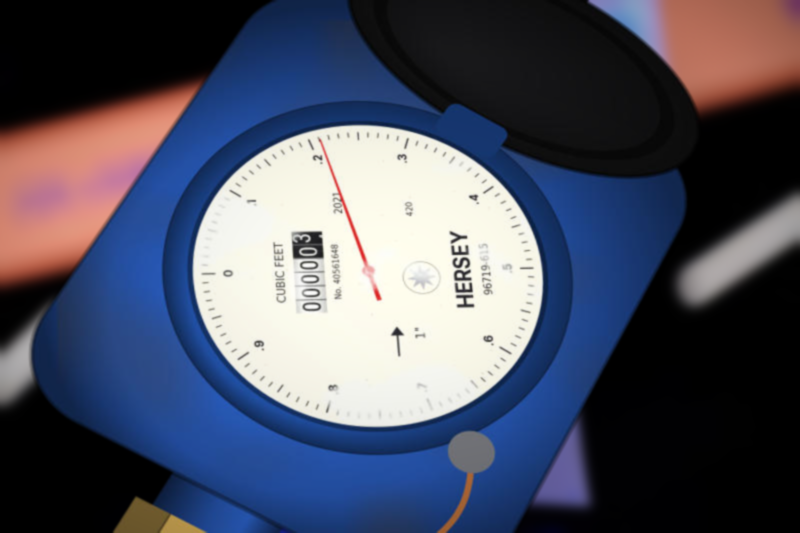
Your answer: **3.21** ft³
